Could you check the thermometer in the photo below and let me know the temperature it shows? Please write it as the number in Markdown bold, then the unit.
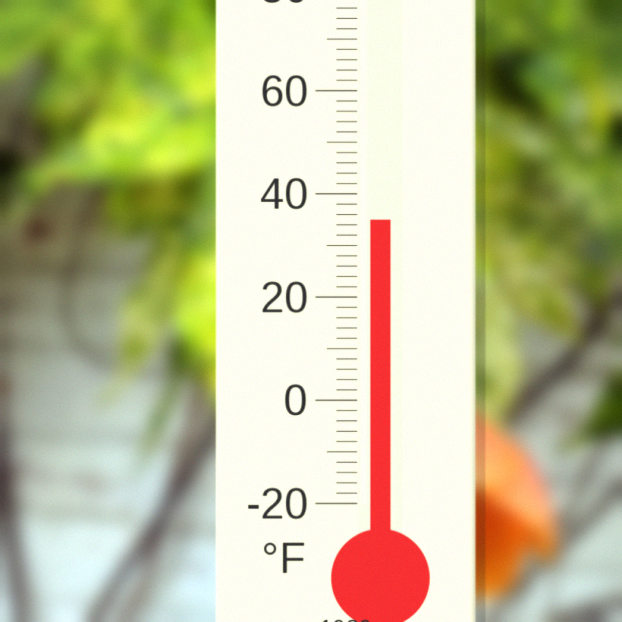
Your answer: **35** °F
